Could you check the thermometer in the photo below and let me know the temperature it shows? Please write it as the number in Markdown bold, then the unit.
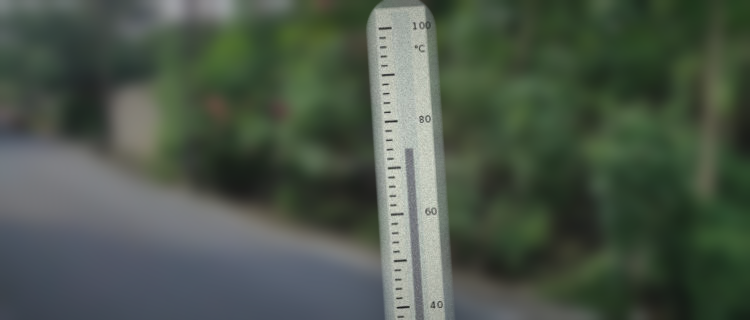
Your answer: **74** °C
